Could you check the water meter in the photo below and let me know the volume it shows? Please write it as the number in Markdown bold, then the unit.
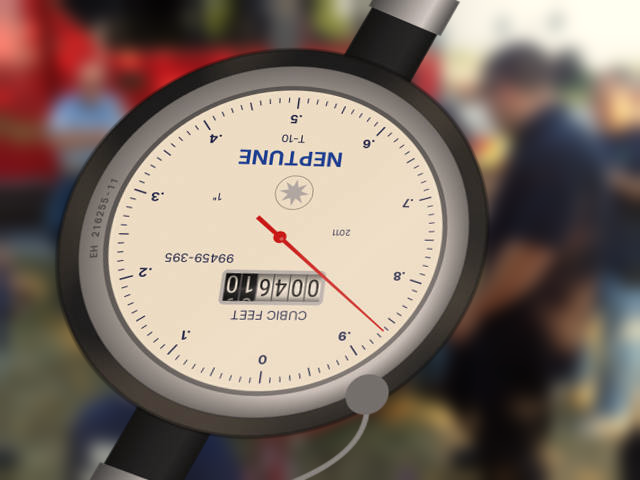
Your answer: **4609.86** ft³
